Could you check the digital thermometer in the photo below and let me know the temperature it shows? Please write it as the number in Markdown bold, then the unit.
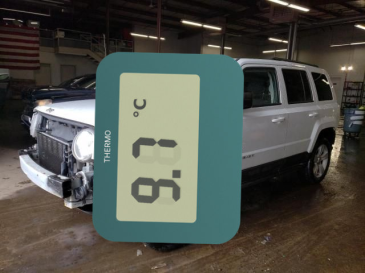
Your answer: **9.7** °C
